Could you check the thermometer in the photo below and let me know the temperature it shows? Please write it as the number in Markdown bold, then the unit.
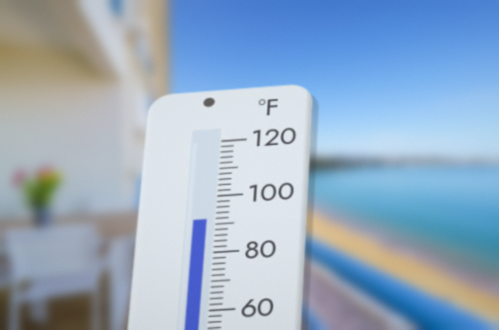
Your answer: **92** °F
